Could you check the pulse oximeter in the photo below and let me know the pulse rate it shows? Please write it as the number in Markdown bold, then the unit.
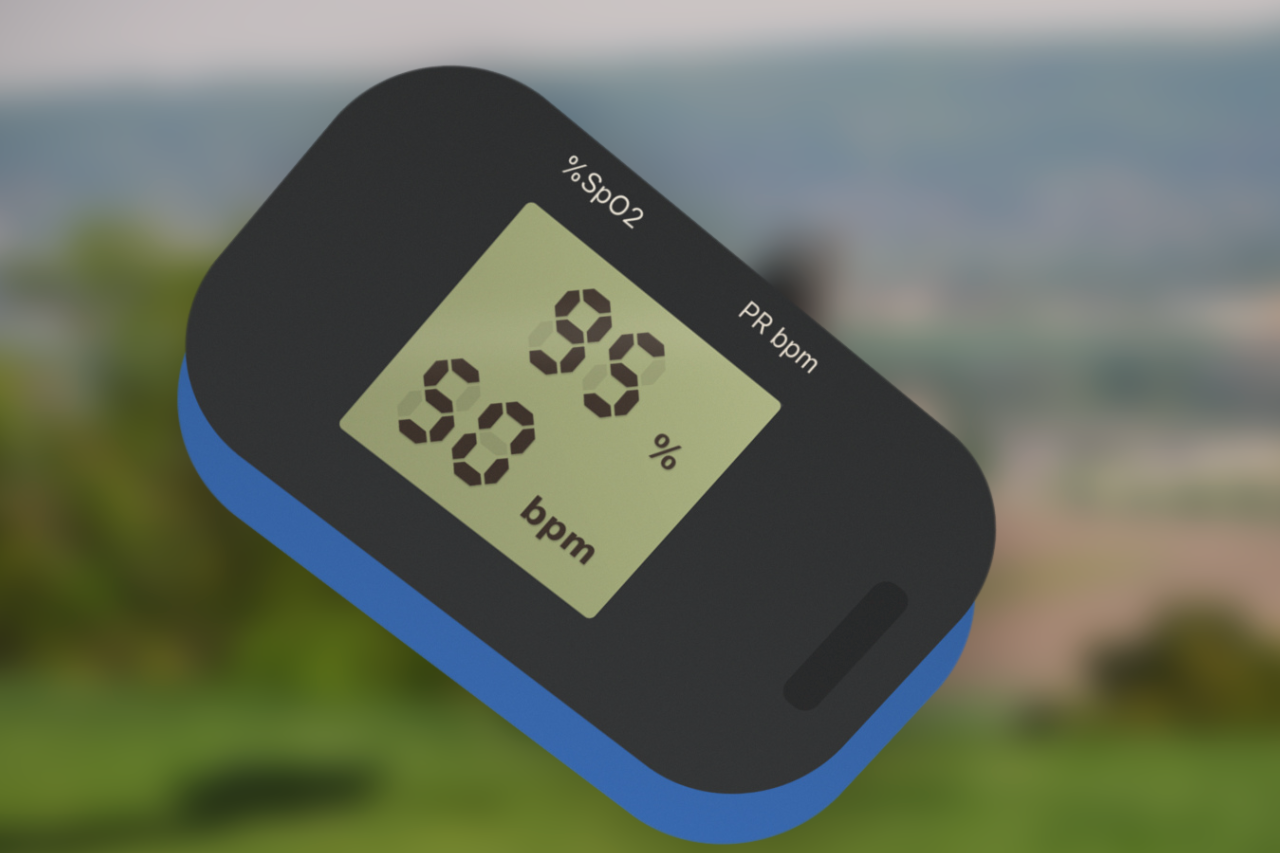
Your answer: **50** bpm
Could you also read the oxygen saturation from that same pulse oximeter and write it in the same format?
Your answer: **95** %
